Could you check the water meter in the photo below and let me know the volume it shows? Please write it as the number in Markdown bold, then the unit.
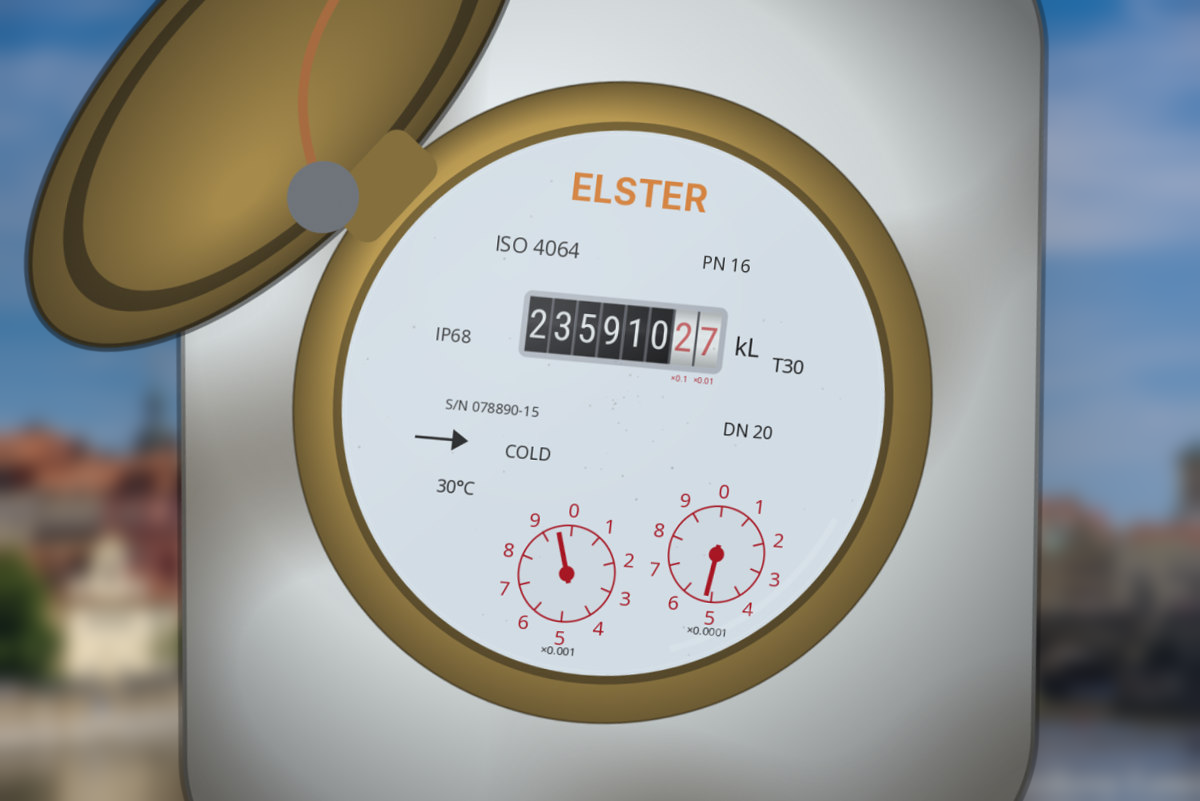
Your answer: **235910.2695** kL
